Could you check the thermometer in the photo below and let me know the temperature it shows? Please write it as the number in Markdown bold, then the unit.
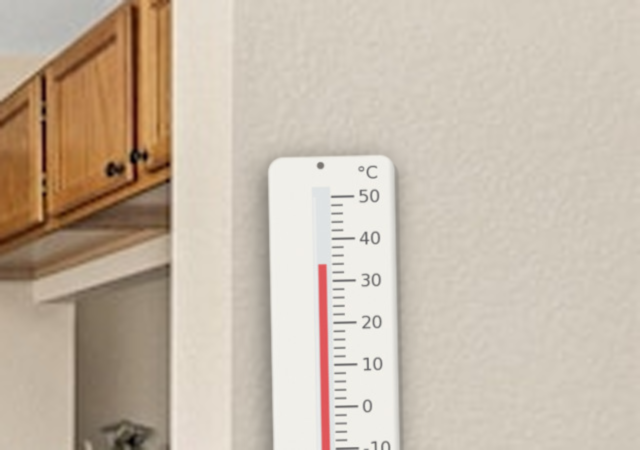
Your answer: **34** °C
